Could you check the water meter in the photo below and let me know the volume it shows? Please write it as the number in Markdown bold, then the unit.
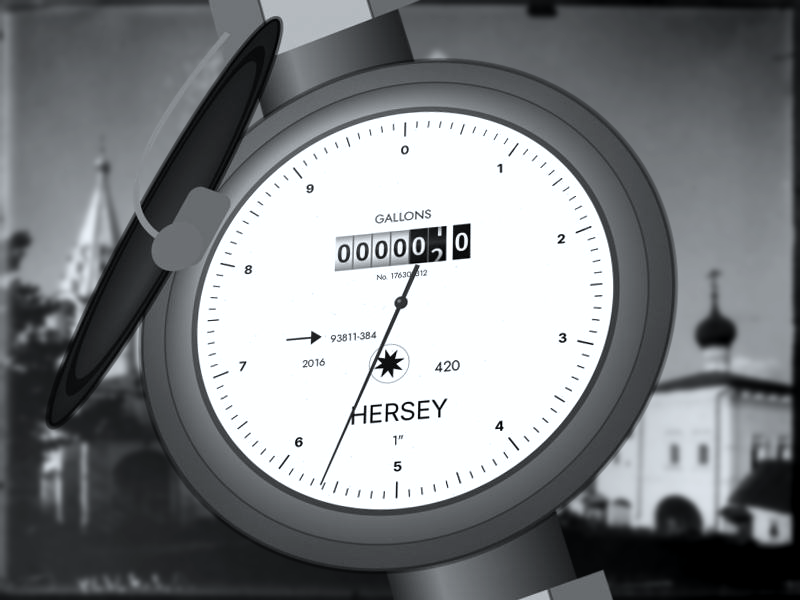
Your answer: **15.6** gal
